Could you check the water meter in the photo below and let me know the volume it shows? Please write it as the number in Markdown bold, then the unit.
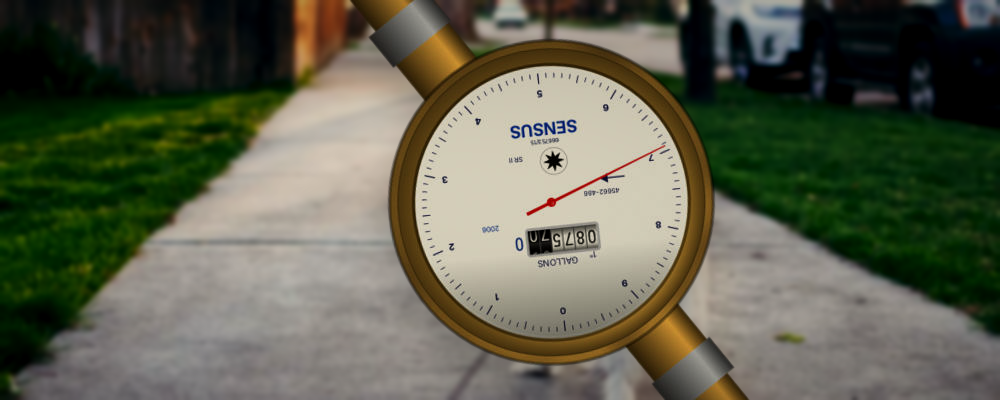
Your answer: **875696.9** gal
